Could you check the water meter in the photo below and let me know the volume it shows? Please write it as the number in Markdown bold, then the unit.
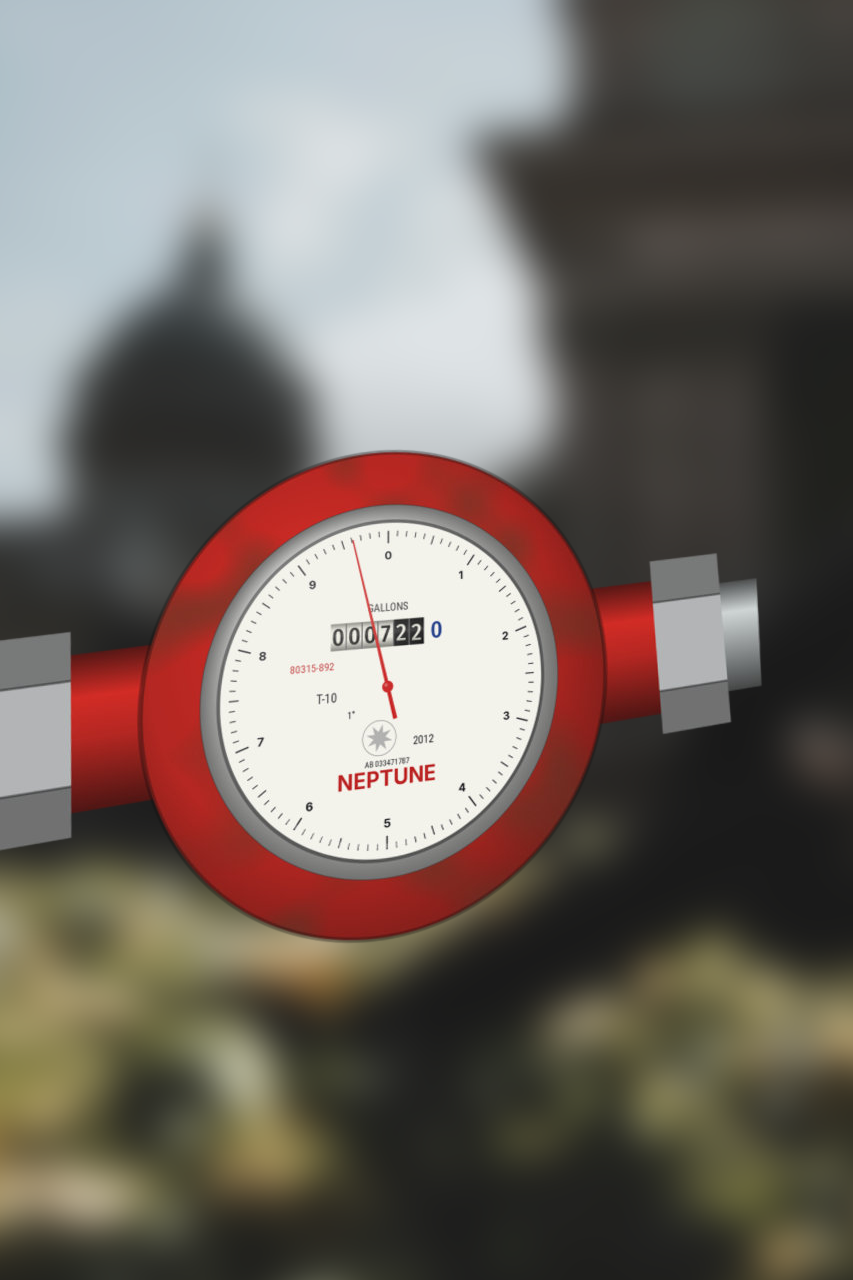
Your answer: **7219.6** gal
